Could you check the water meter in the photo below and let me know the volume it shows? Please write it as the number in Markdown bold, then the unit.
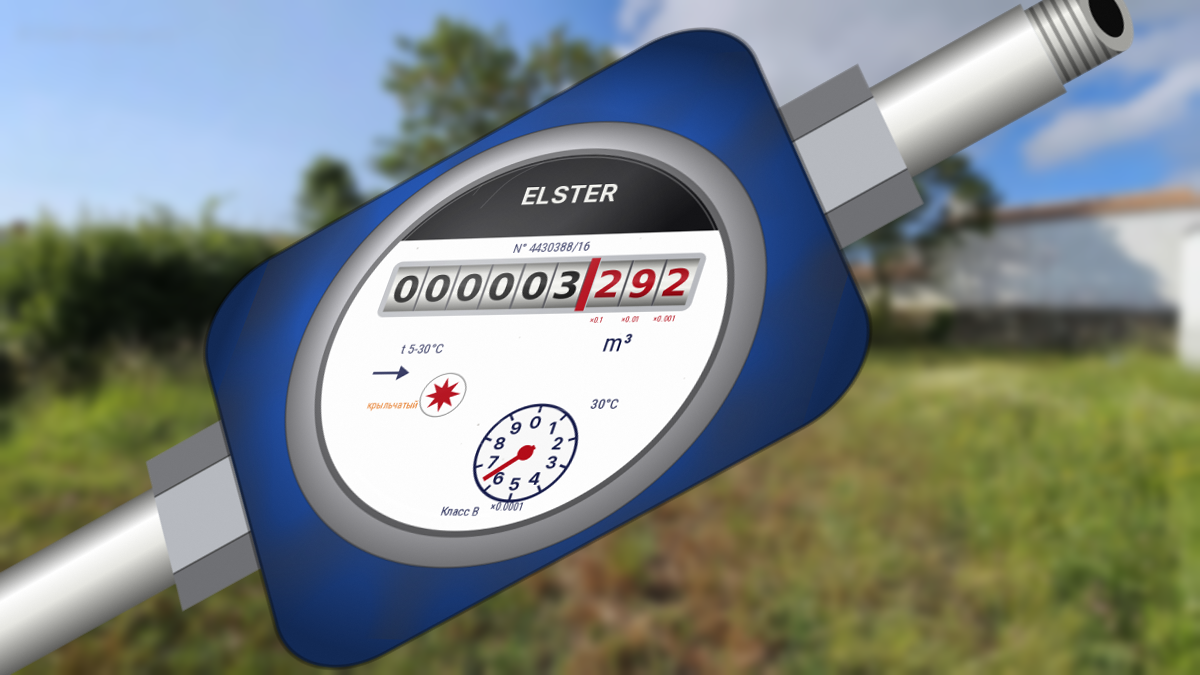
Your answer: **3.2926** m³
